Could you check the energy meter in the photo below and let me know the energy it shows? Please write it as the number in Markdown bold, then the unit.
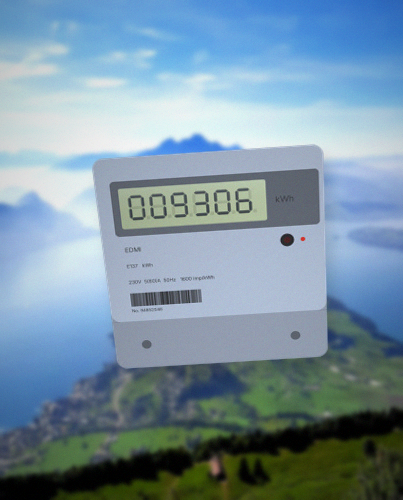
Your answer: **9306** kWh
